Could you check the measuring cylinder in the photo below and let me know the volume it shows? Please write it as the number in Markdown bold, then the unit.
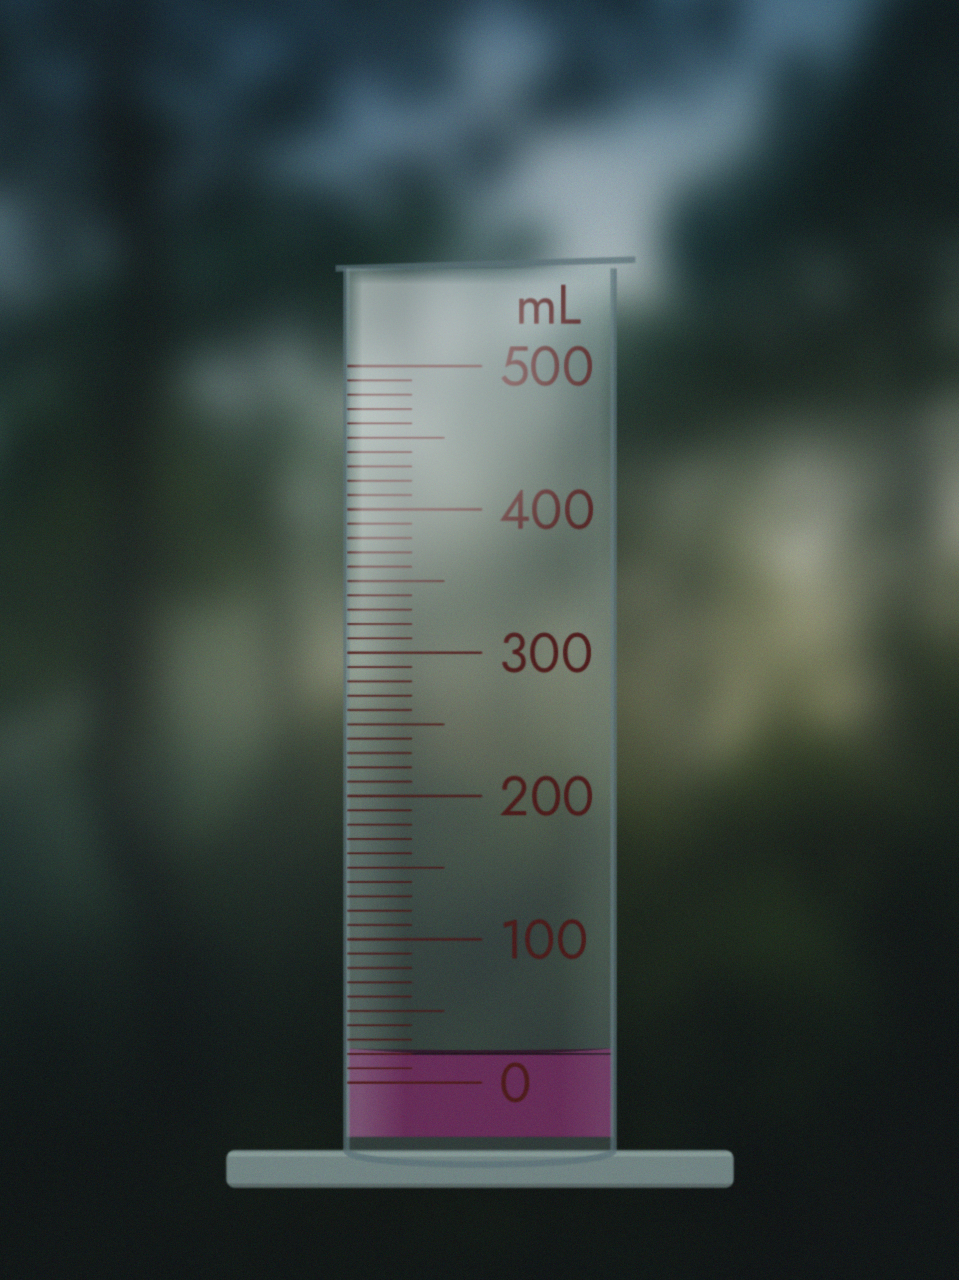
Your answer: **20** mL
